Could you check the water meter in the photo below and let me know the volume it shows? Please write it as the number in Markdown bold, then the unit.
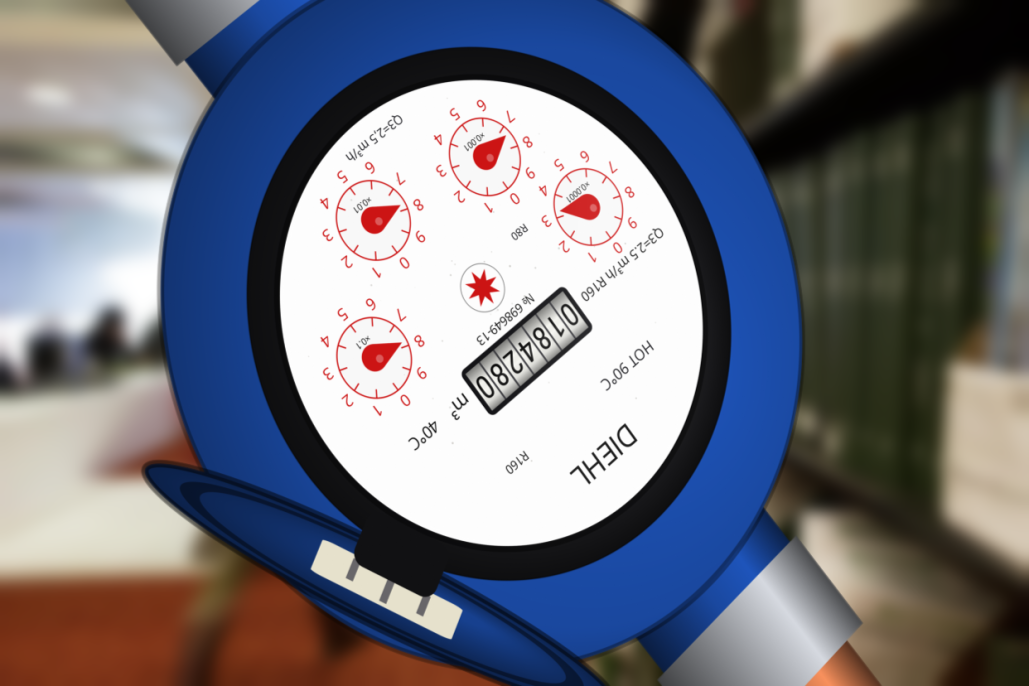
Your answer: **184280.7773** m³
